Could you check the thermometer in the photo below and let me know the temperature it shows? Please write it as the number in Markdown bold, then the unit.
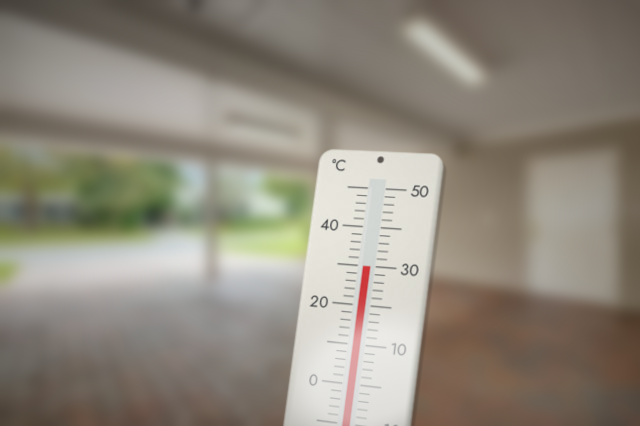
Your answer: **30** °C
